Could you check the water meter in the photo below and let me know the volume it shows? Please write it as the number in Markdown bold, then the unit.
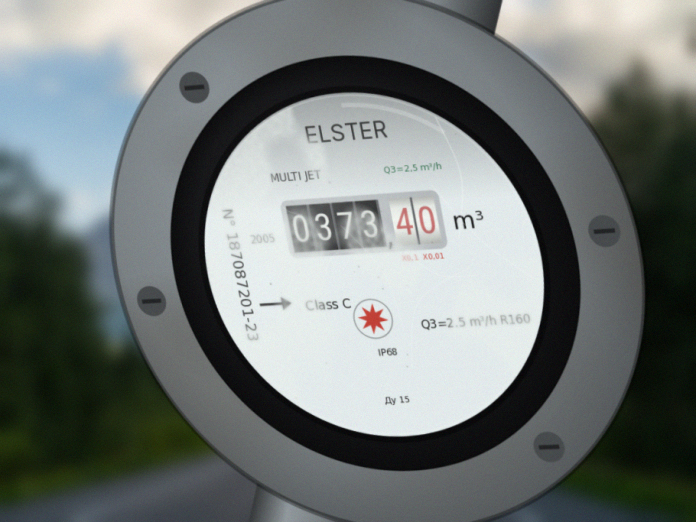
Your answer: **373.40** m³
